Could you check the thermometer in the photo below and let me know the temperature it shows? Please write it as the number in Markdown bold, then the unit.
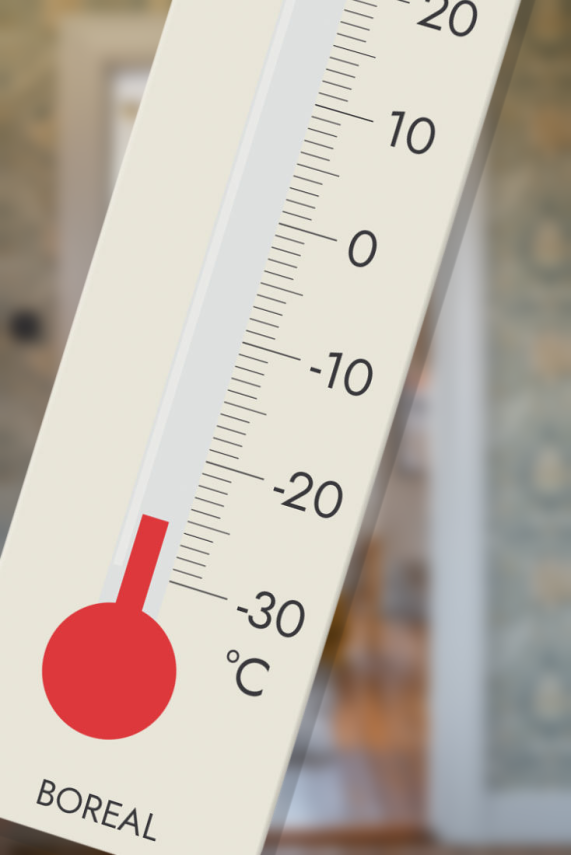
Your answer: **-25.5** °C
